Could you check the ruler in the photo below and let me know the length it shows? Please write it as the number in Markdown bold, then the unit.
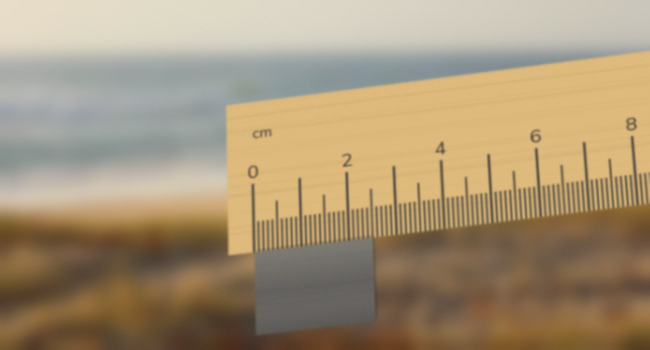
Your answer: **2.5** cm
